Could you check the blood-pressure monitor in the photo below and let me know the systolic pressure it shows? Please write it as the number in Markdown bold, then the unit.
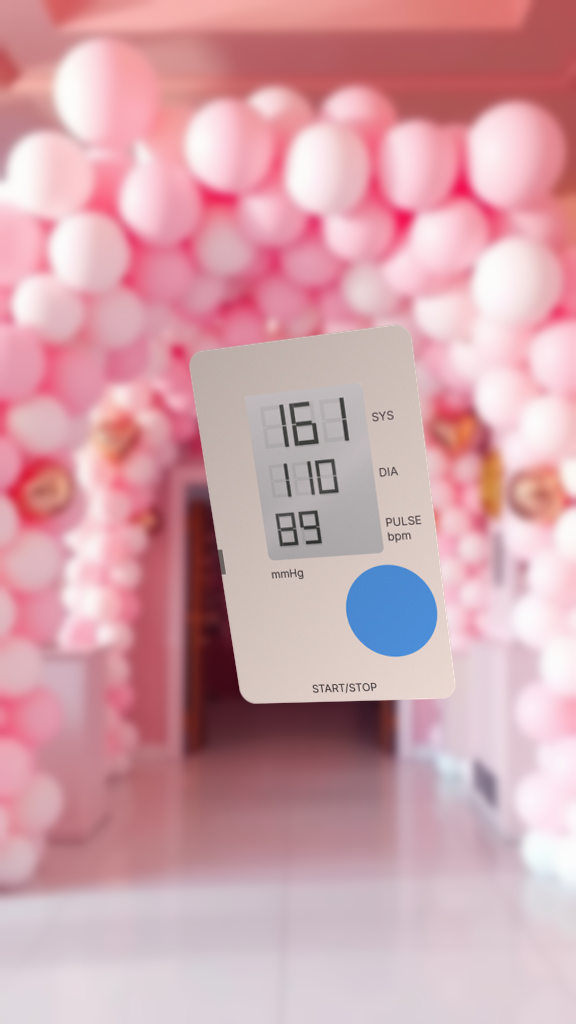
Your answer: **161** mmHg
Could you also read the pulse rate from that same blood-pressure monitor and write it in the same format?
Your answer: **89** bpm
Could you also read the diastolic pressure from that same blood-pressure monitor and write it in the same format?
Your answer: **110** mmHg
